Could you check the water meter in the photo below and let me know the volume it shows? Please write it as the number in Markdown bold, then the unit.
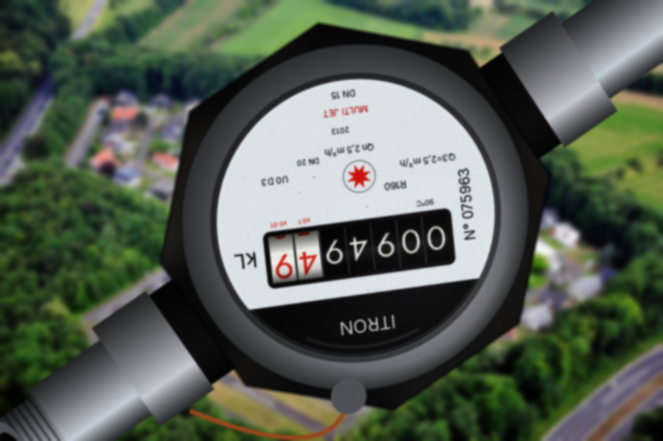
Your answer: **949.49** kL
